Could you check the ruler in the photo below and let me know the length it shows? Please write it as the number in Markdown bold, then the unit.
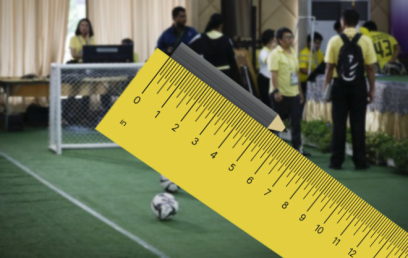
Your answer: **6** in
